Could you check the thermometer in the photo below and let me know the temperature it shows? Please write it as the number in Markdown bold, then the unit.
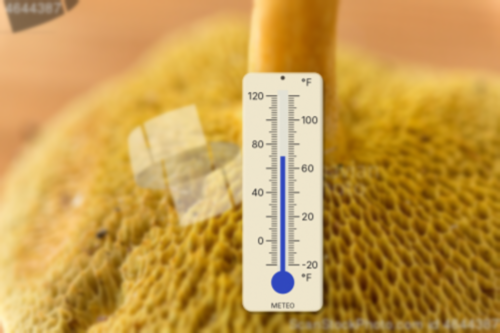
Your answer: **70** °F
